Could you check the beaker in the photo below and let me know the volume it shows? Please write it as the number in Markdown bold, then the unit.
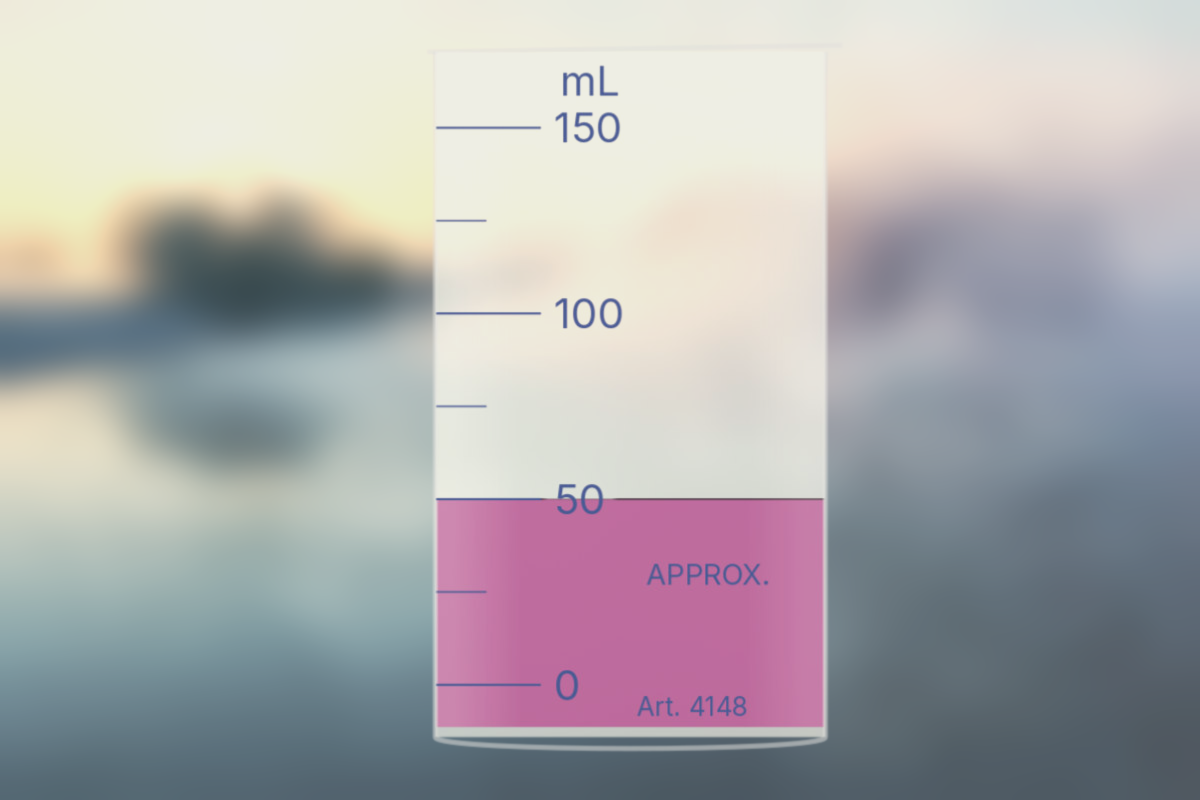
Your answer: **50** mL
